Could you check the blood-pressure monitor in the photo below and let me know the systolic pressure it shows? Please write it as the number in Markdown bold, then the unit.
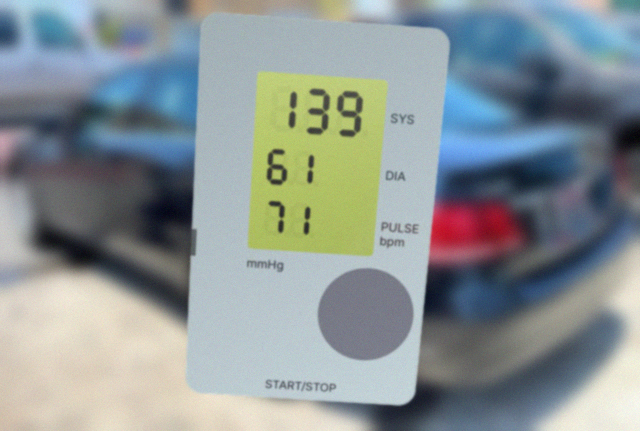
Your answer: **139** mmHg
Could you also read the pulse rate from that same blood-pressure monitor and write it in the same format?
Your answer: **71** bpm
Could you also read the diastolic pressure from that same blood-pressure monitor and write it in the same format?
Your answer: **61** mmHg
